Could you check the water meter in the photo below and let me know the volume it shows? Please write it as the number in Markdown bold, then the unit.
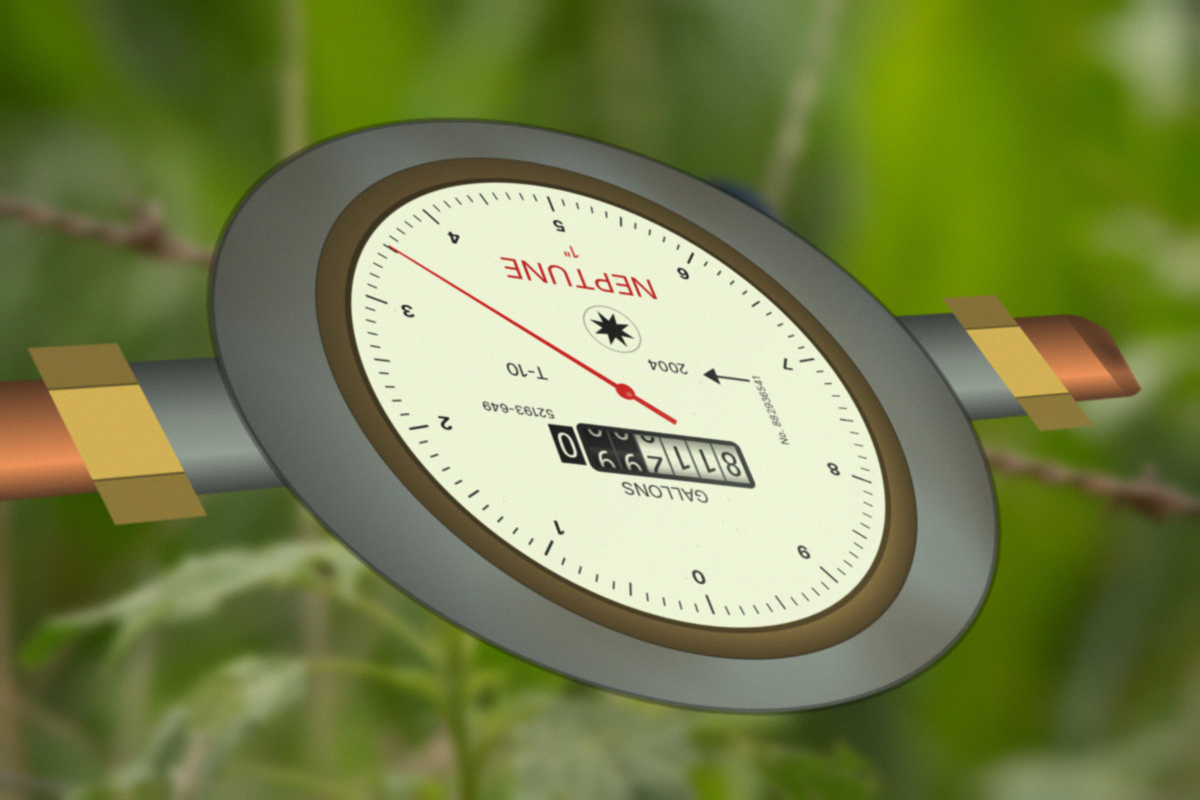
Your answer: **8112993.5** gal
